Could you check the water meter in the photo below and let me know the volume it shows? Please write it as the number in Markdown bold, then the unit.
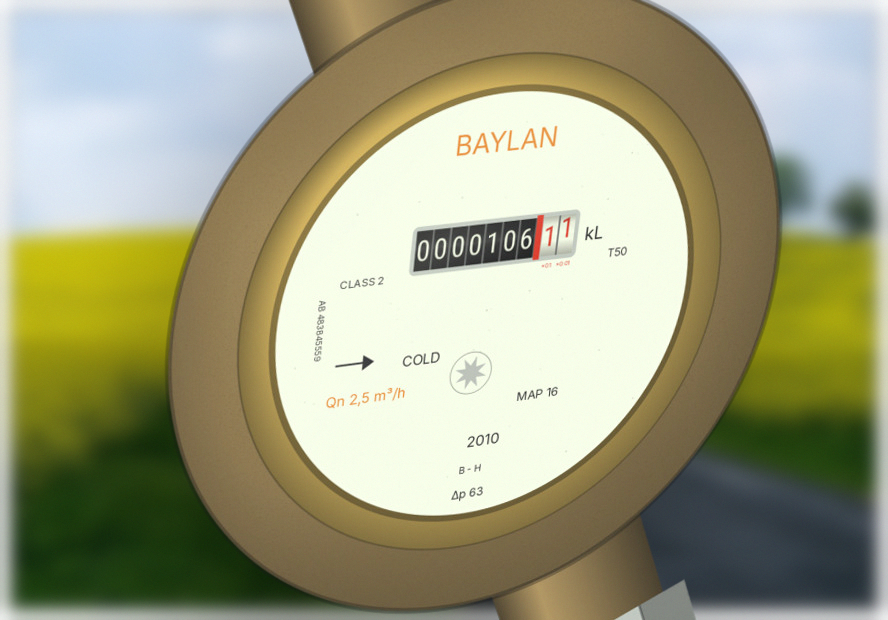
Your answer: **106.11** kL
